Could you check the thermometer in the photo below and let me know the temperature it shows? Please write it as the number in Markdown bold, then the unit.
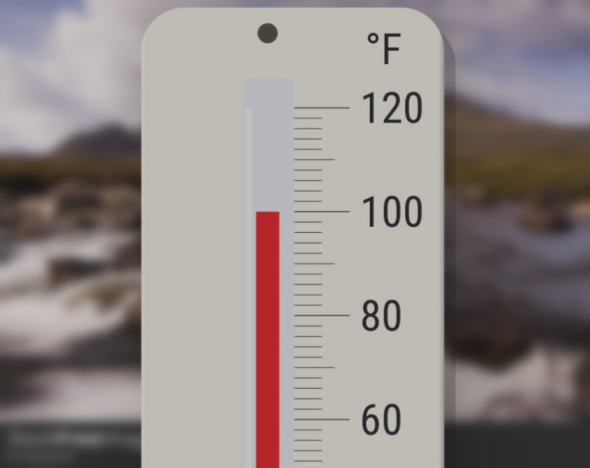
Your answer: **100** °F
